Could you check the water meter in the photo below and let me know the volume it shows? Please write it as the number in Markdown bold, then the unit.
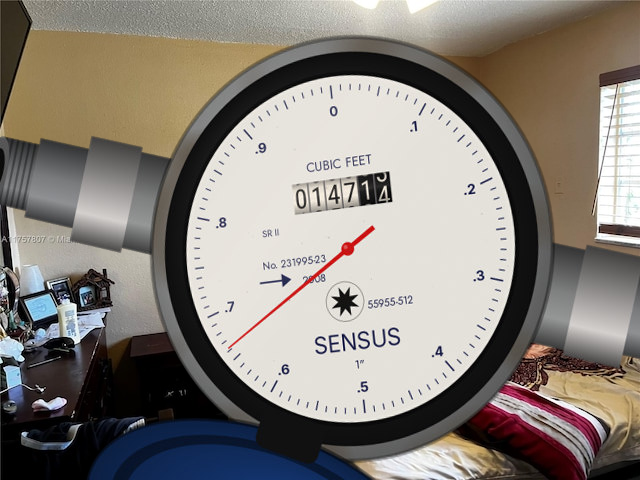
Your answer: **14713.66** ft³
